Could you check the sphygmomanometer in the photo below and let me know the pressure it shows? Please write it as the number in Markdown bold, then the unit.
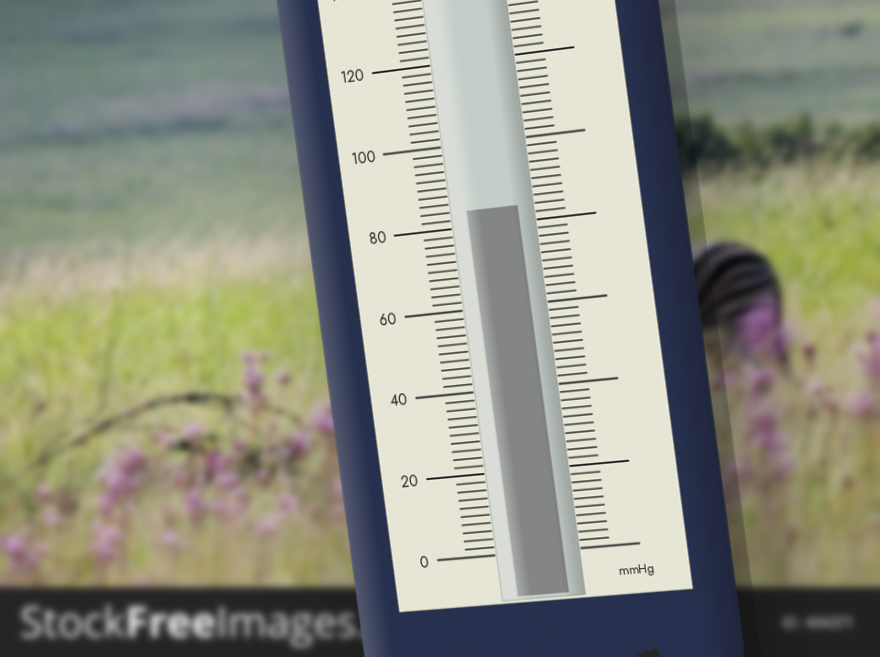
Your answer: **84** mmHg
